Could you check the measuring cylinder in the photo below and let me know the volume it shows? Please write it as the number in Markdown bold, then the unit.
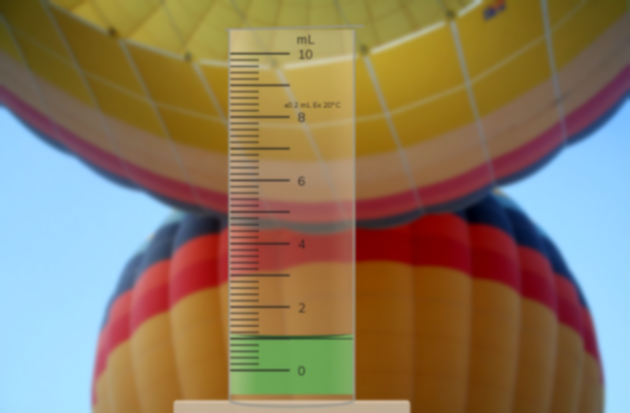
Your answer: **1** mL
